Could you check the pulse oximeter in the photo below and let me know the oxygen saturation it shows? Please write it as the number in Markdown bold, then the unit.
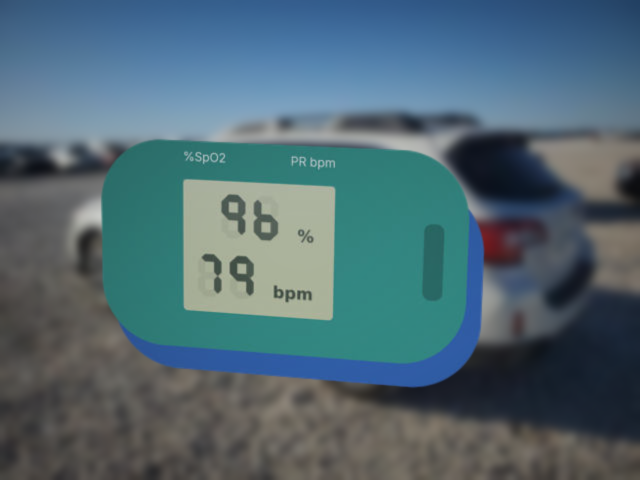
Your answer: **96** %
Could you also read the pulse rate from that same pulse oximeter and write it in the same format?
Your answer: **79** bpm
